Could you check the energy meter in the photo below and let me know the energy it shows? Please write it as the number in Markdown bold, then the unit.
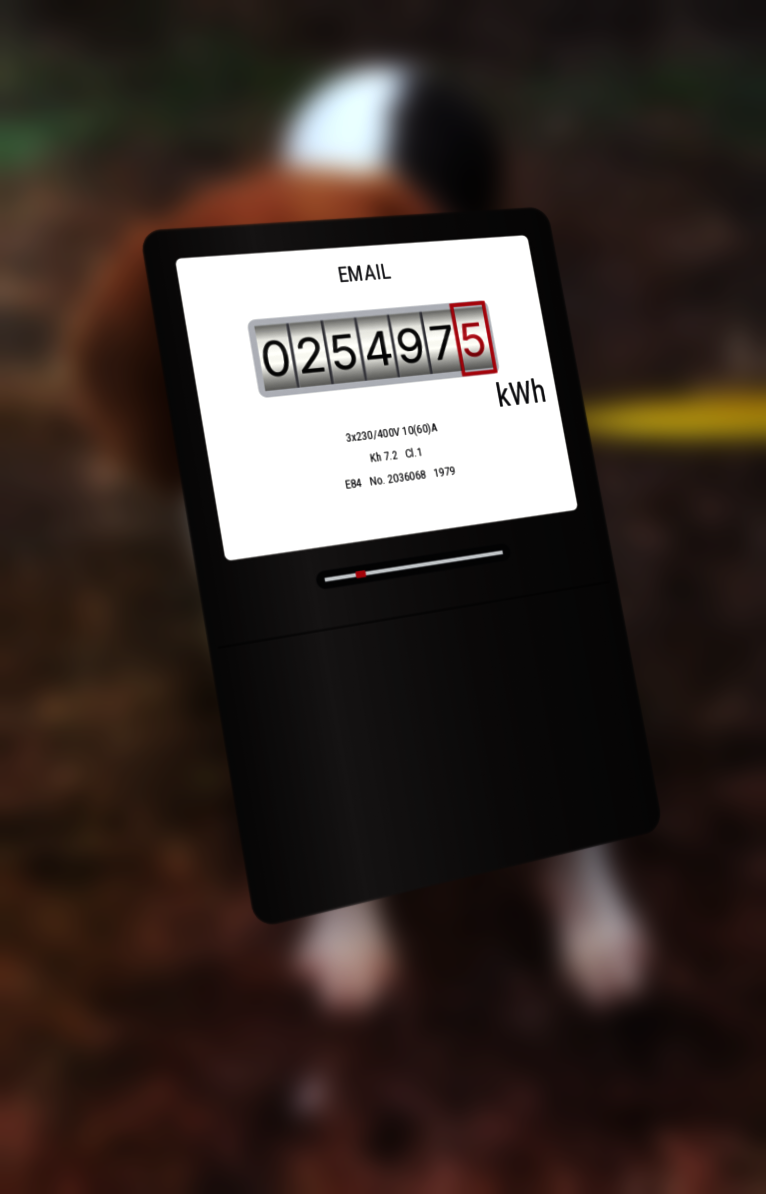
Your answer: **25497.5** kWh
